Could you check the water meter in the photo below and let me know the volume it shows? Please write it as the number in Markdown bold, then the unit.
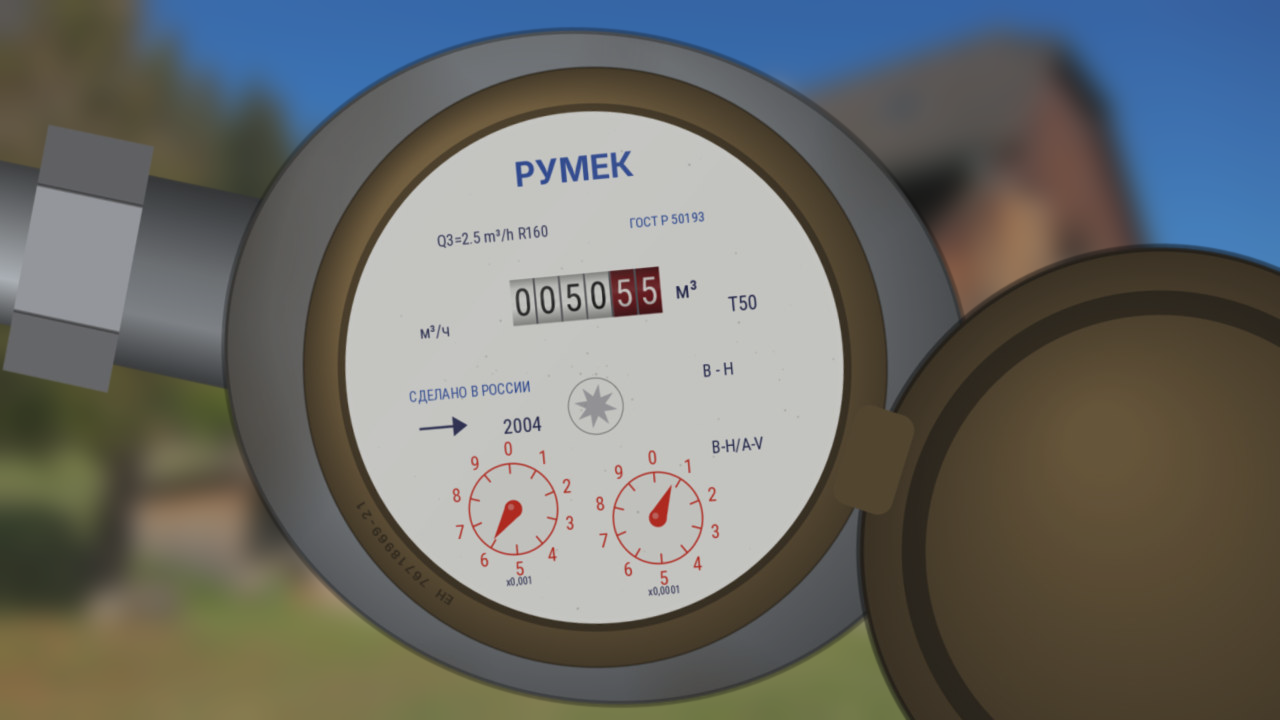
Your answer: **50.5560** m³
